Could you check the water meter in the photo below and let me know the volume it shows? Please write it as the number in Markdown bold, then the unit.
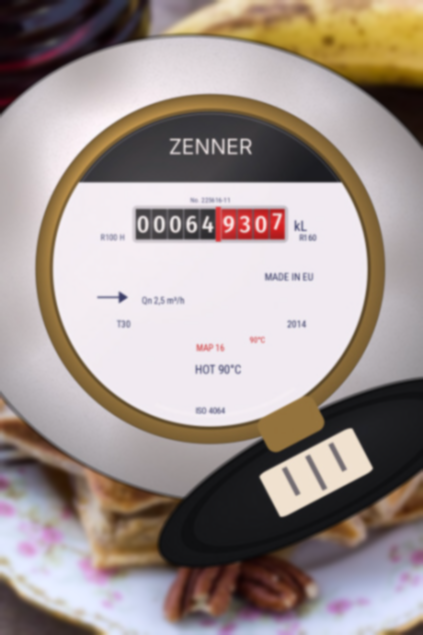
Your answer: **64.9307** kL
